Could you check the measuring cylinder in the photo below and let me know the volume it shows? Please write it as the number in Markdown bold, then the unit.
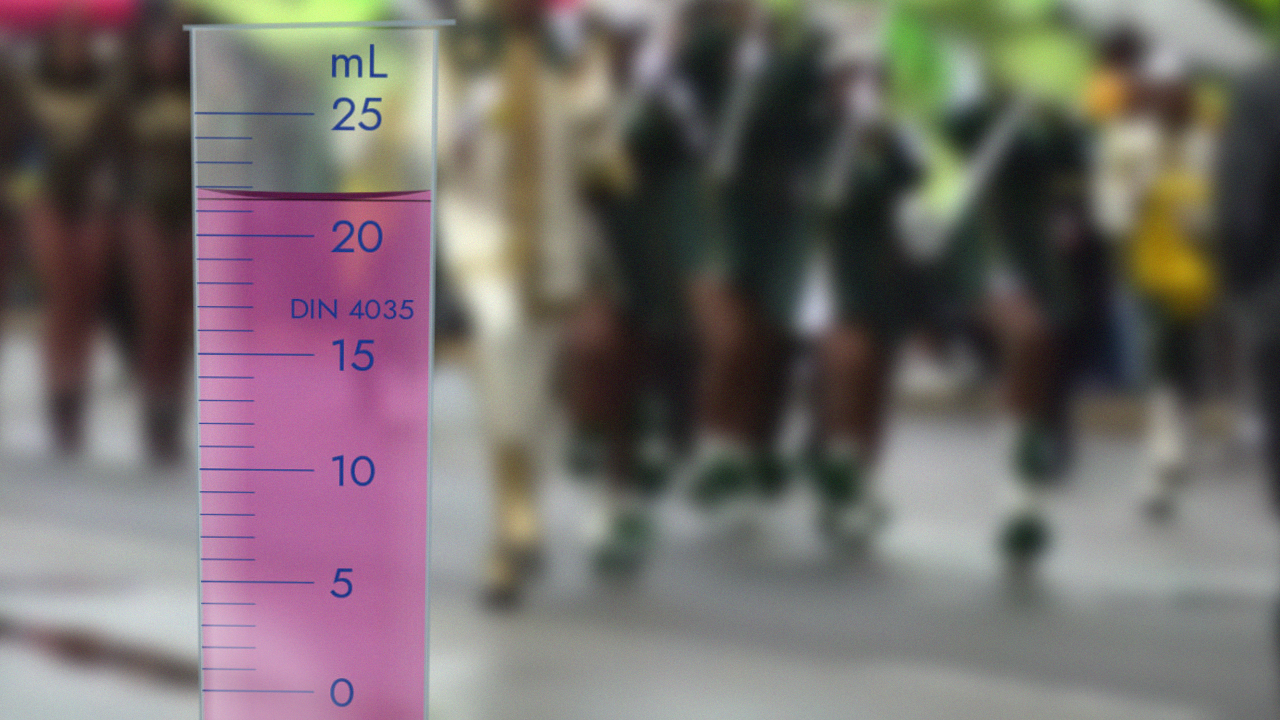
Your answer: **21.5** mL
